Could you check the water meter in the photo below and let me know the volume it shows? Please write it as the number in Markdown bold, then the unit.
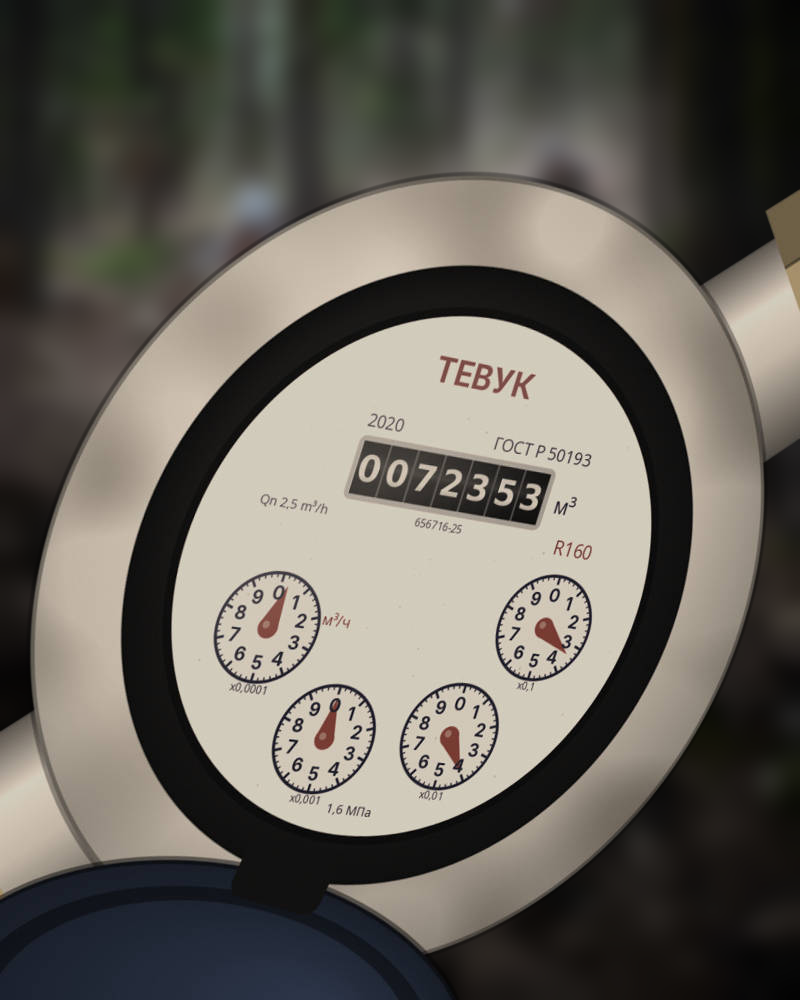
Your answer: **72353.3400** m³
